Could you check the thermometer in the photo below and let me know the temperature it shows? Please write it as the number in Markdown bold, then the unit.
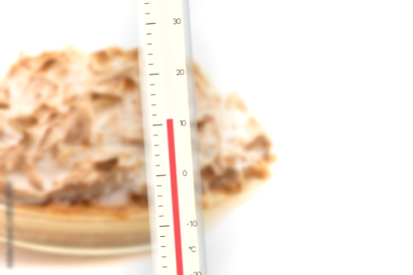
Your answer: **11** °C
